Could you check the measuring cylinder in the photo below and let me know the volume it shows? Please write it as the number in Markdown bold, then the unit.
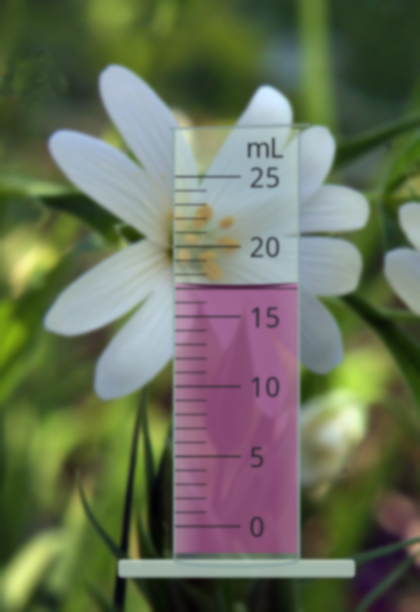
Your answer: **17** mL
